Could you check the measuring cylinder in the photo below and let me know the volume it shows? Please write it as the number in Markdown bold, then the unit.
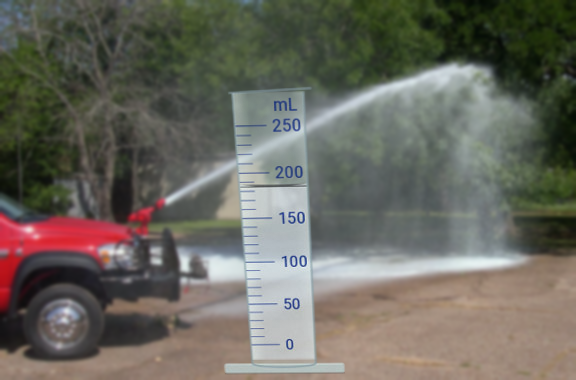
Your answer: **185** mL
